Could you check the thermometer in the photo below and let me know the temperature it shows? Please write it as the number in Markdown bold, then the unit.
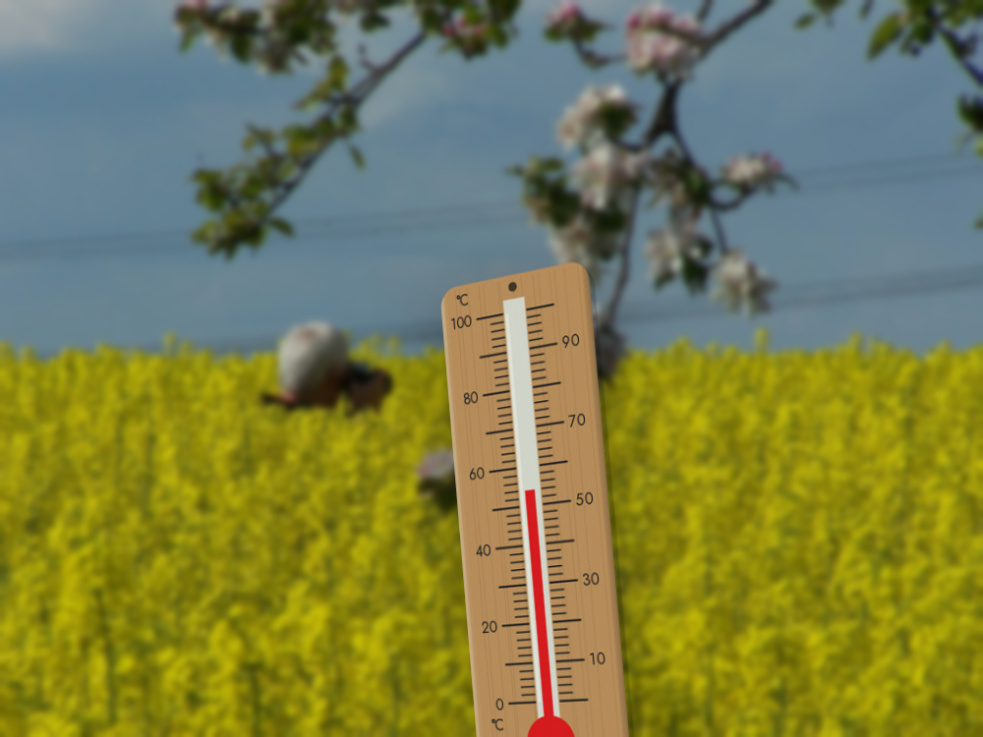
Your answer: **54** °C
